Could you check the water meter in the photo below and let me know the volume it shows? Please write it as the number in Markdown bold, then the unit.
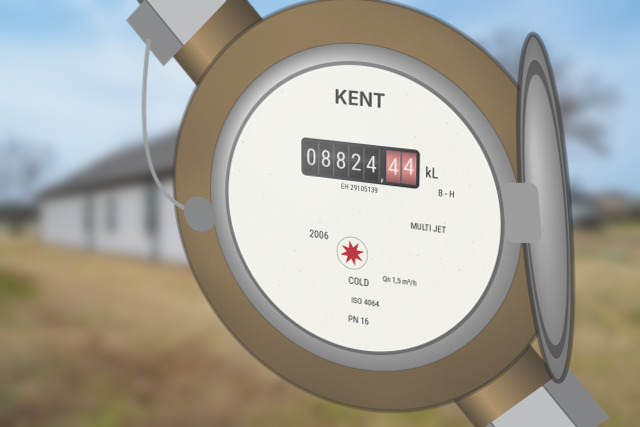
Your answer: **8824.44** kL
